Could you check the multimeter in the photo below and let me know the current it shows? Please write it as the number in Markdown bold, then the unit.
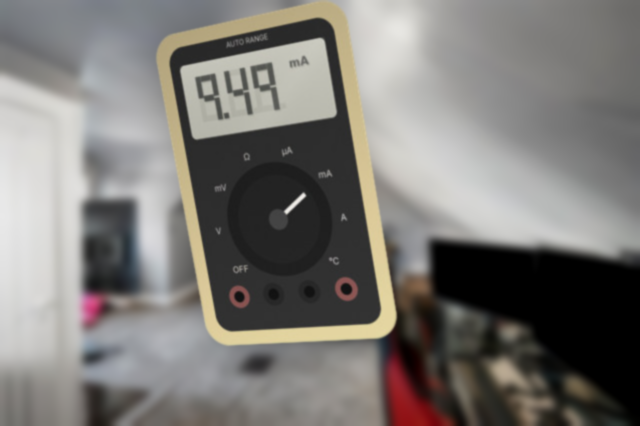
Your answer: **9.49** mA
